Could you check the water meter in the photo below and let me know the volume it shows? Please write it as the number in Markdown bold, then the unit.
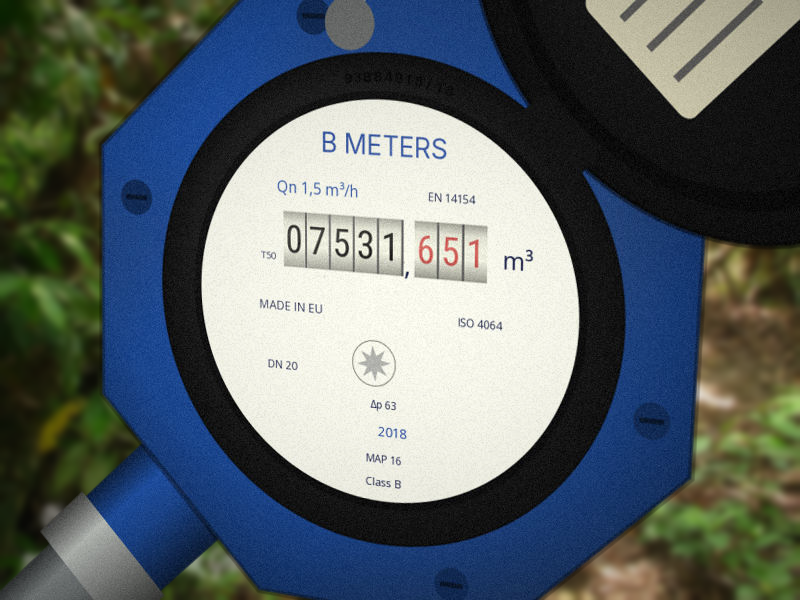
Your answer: **7531.651** m³
